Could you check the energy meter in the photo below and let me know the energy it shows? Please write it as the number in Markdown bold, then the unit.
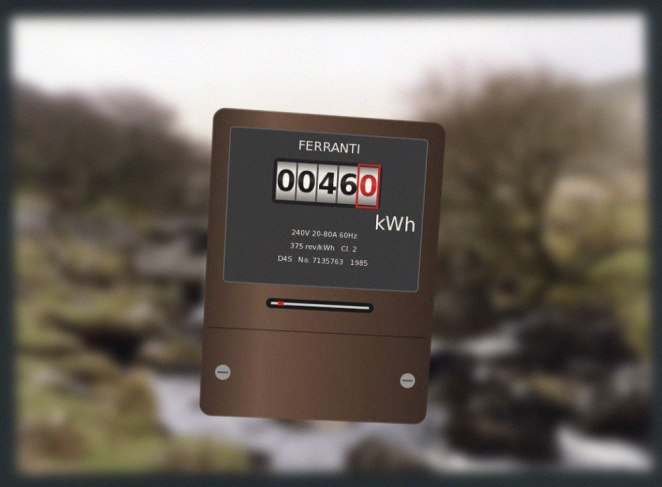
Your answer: **46.0** kWh
